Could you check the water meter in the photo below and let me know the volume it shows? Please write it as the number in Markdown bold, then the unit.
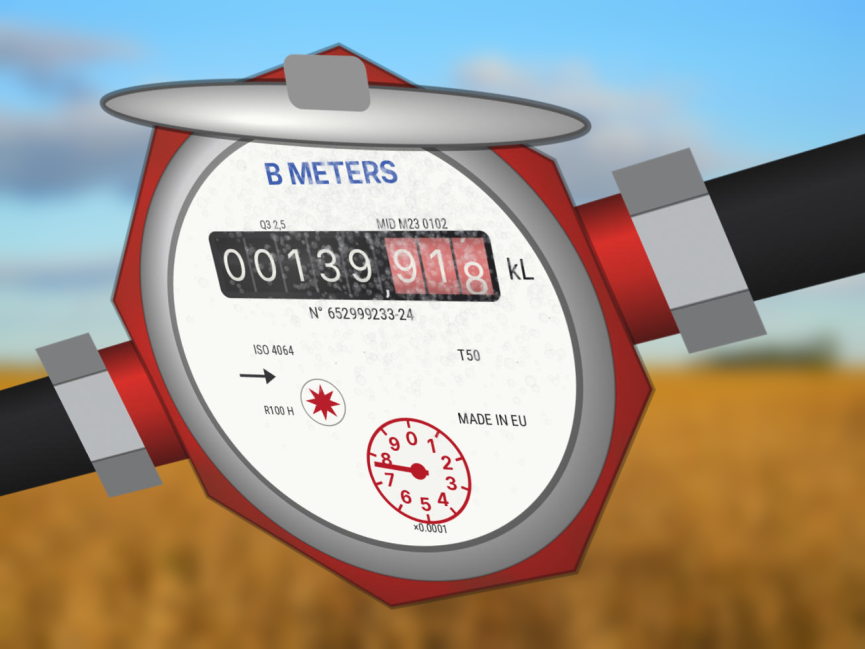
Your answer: **139.9177** kL
